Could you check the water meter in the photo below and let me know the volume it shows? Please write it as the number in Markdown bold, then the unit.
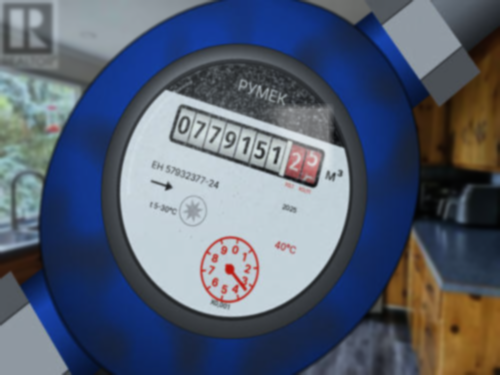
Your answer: **779151.253** m³
